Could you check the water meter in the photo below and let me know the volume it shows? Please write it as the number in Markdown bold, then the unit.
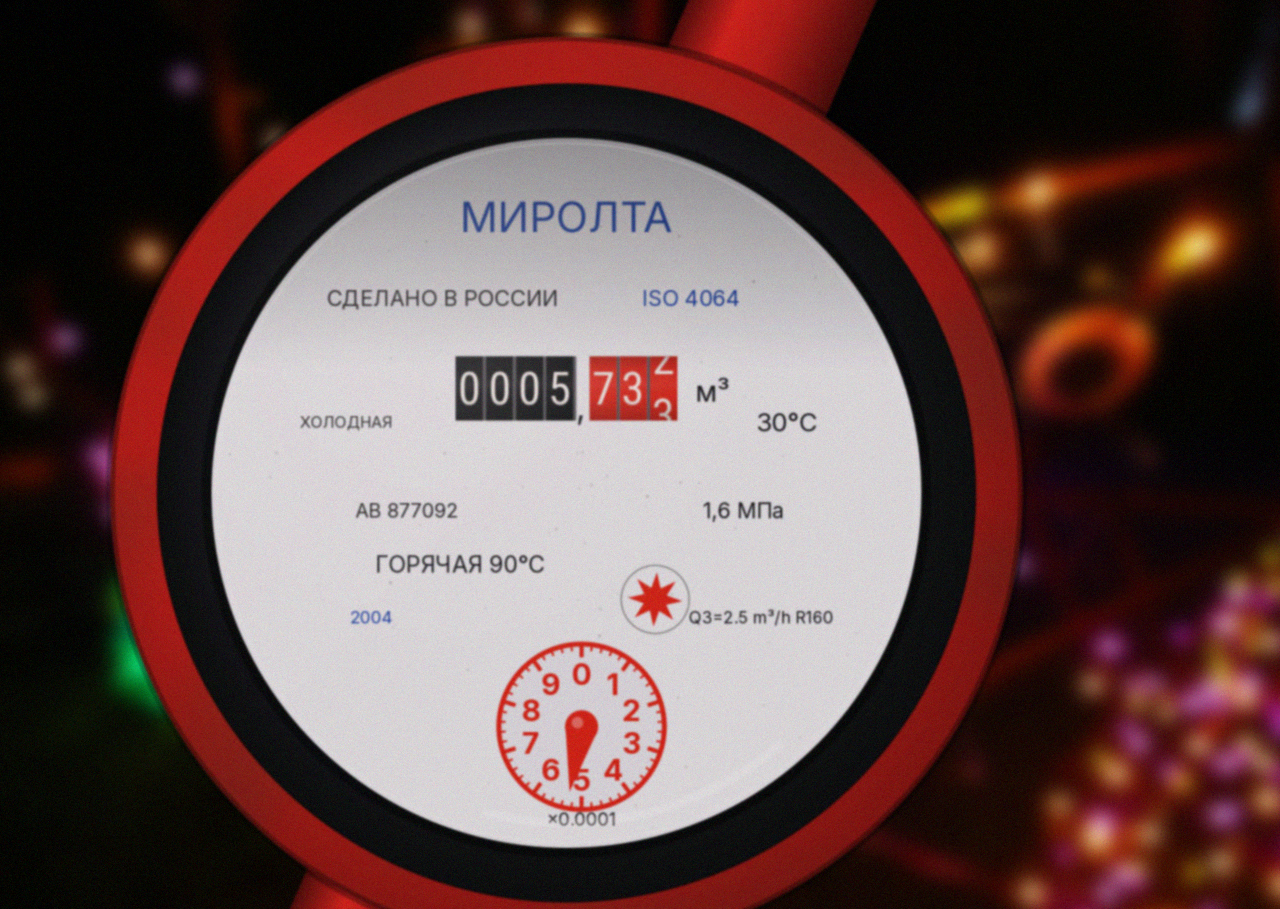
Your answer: **5.7325** m³
